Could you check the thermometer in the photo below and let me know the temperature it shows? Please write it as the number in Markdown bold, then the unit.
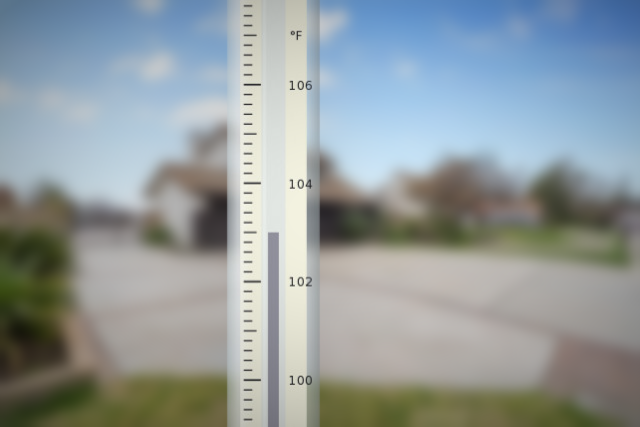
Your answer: **103** °F
